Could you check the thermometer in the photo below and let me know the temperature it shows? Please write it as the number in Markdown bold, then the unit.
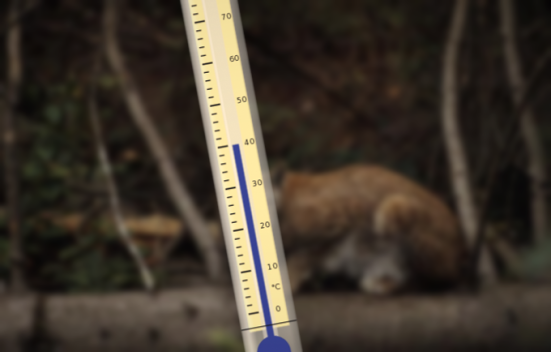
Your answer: **40** °C
